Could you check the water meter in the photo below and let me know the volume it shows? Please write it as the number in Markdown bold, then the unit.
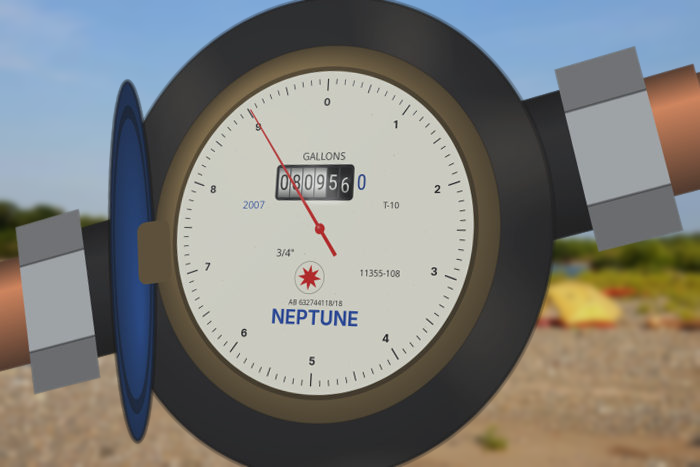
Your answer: **809559.0** gal
